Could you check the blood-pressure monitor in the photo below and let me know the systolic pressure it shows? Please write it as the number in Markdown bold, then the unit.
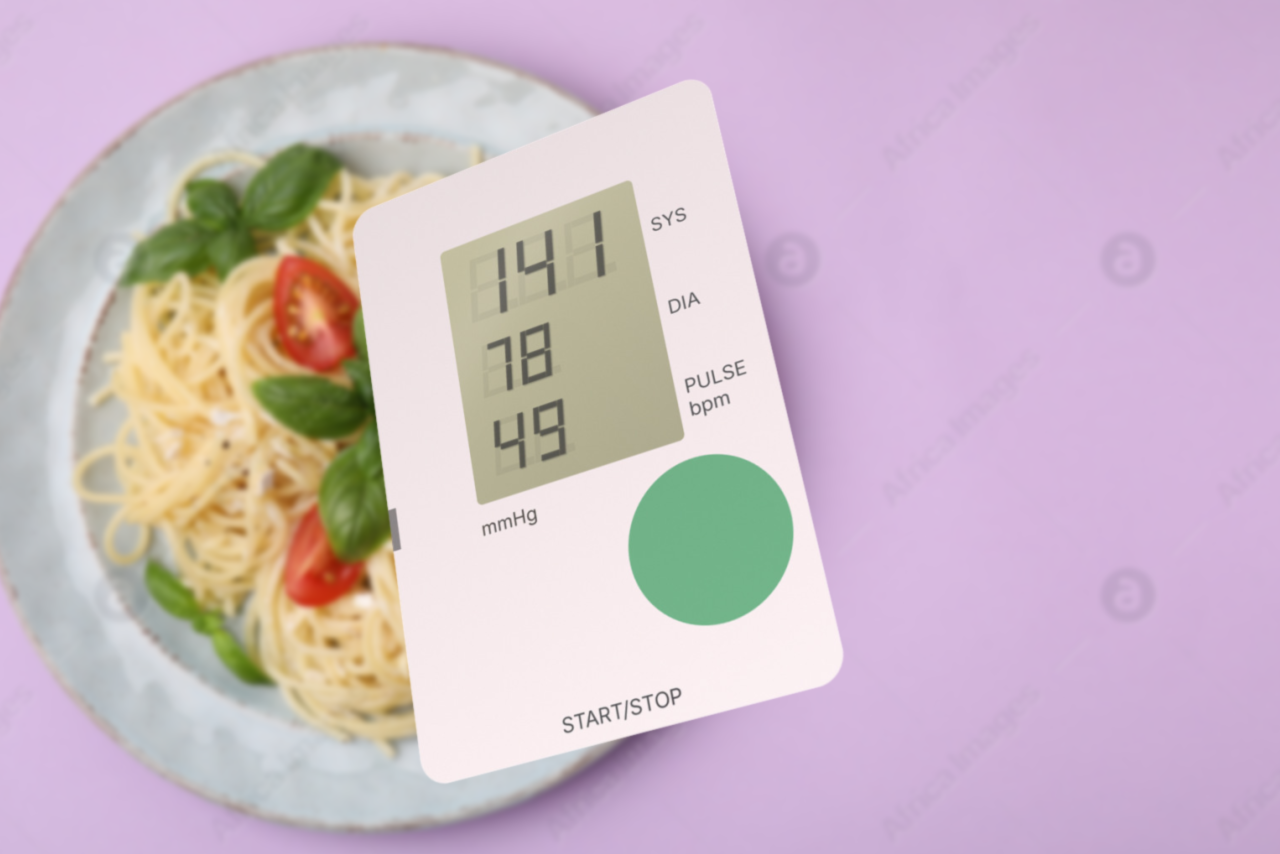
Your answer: **141** mmHg
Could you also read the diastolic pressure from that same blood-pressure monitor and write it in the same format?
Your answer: **78** mmHg
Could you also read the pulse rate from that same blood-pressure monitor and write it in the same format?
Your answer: **49** bpm
